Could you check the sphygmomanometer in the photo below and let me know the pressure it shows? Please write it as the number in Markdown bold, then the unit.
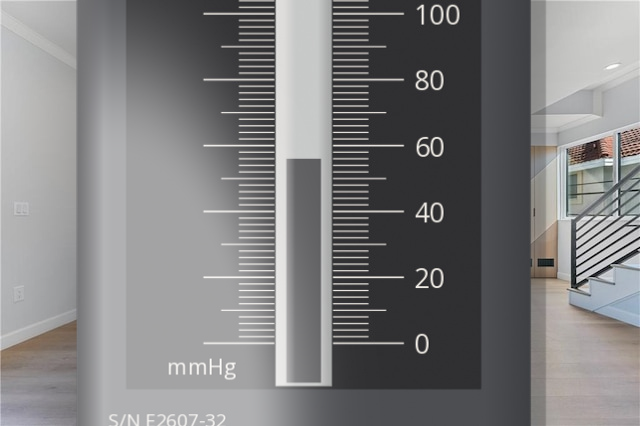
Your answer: **56** mmHg
